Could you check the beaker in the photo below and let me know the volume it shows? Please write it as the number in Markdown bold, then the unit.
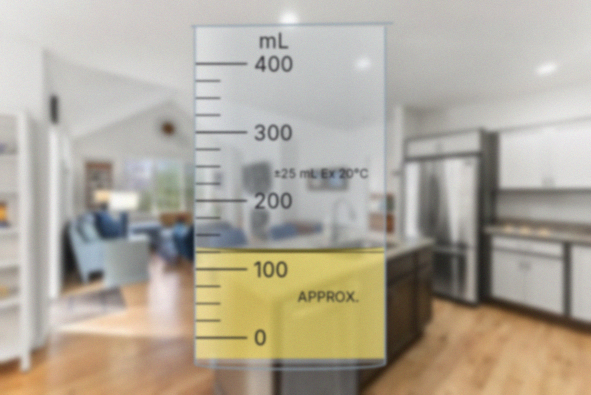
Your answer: **125** mL
